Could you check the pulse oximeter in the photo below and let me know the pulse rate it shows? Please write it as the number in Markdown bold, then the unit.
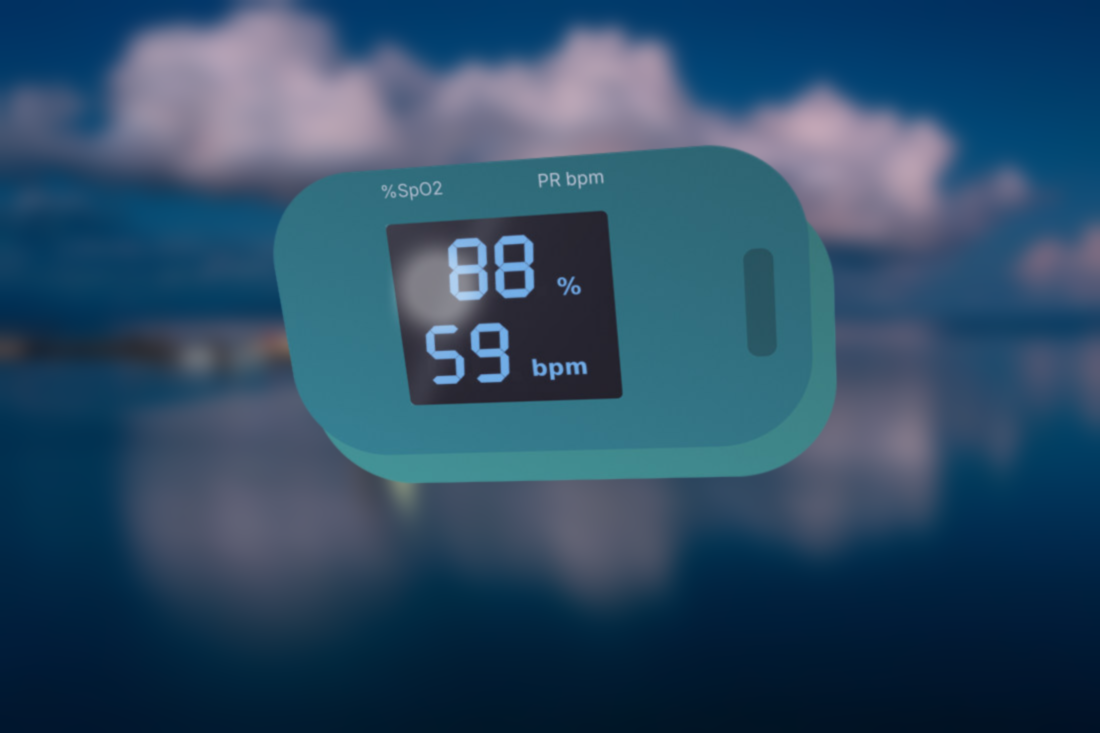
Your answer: **59** bpm
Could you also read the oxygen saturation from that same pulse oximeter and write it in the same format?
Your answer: **88** %
